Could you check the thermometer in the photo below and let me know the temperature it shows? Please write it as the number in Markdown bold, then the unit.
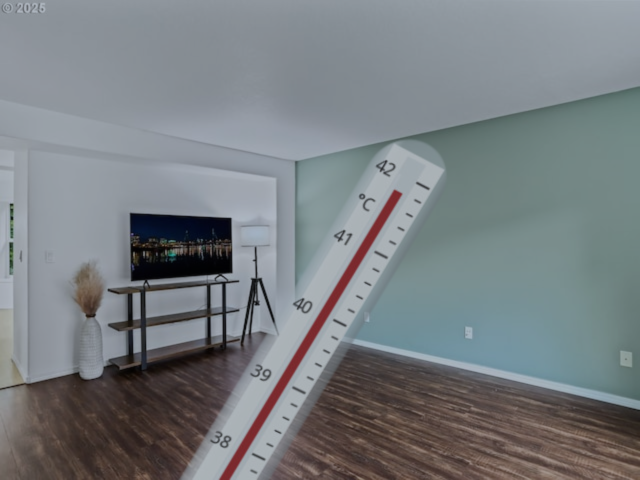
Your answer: **41.8** °C
